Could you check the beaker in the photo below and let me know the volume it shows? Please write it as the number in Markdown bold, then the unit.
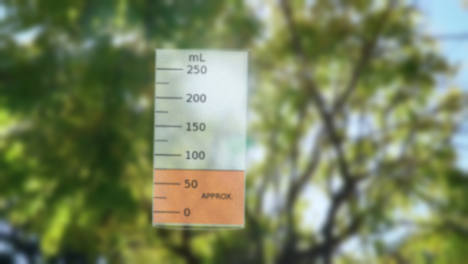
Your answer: **75** mL
